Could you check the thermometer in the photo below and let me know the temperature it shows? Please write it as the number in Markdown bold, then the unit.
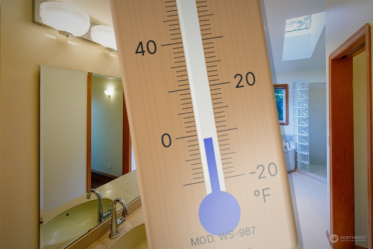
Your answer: **-2** °F
